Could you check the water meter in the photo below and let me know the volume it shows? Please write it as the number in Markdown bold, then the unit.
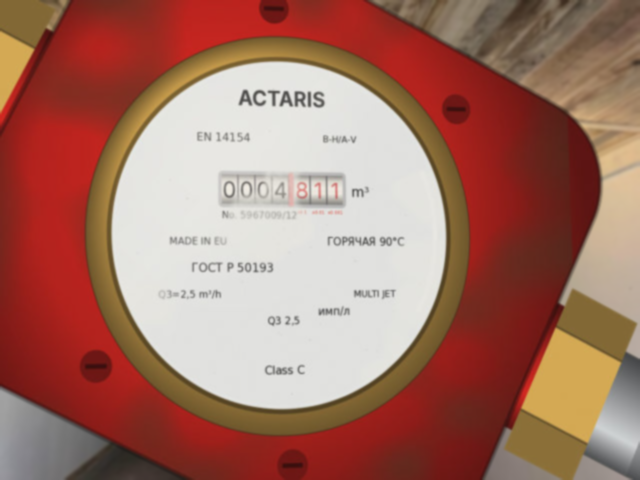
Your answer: **4.811** m³
